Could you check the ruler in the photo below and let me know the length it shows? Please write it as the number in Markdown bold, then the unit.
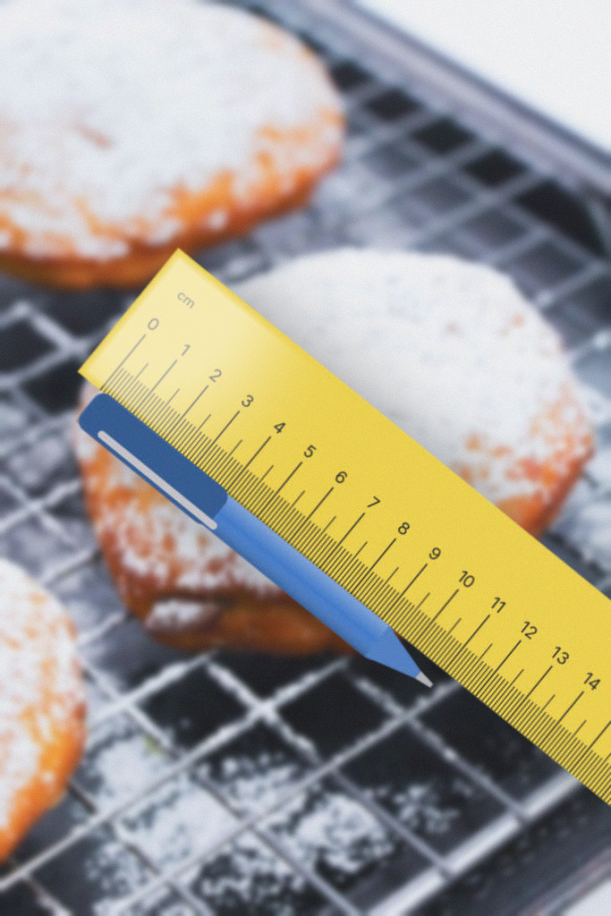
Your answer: **11** cm
